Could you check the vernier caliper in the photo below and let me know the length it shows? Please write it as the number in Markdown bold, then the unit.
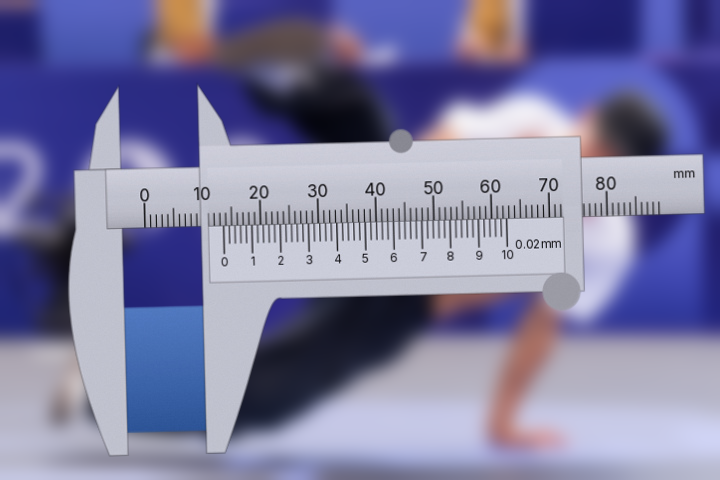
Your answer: **13.6** mm
